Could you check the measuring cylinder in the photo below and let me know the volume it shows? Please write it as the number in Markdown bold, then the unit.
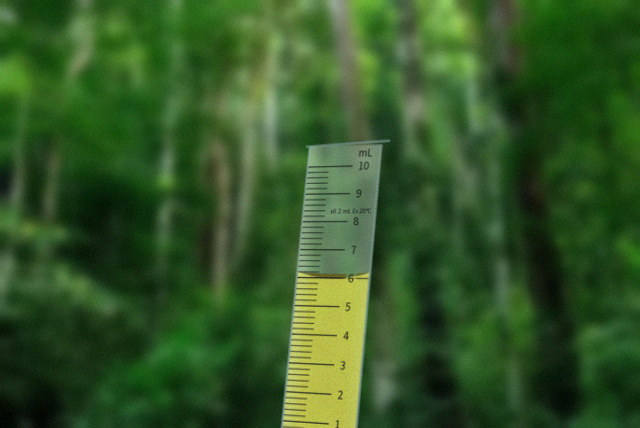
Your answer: **6** mL
